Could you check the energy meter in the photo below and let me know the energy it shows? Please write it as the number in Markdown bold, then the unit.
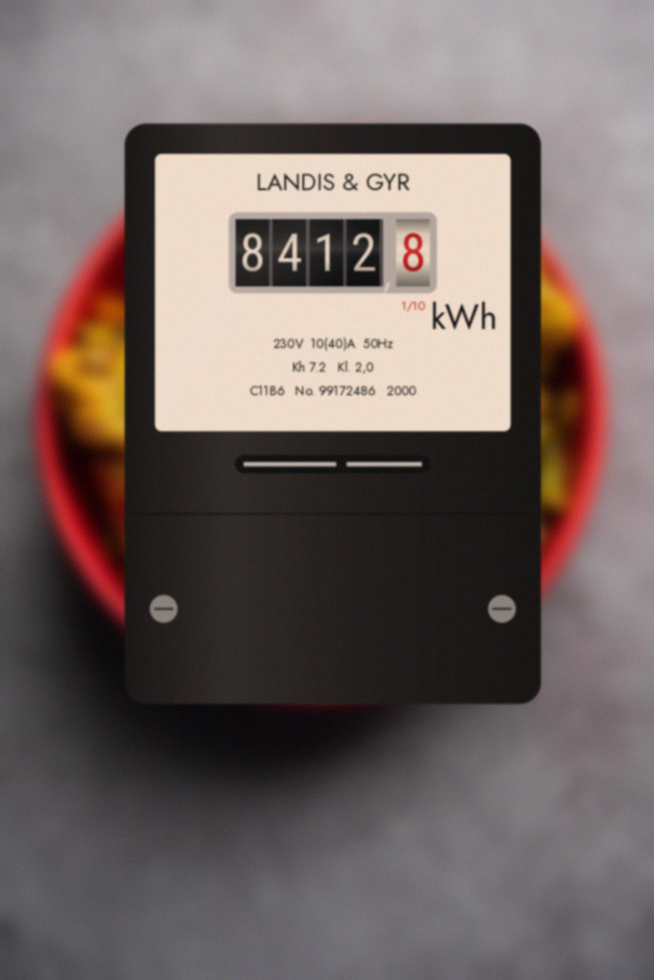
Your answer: **8412.8** kWh
